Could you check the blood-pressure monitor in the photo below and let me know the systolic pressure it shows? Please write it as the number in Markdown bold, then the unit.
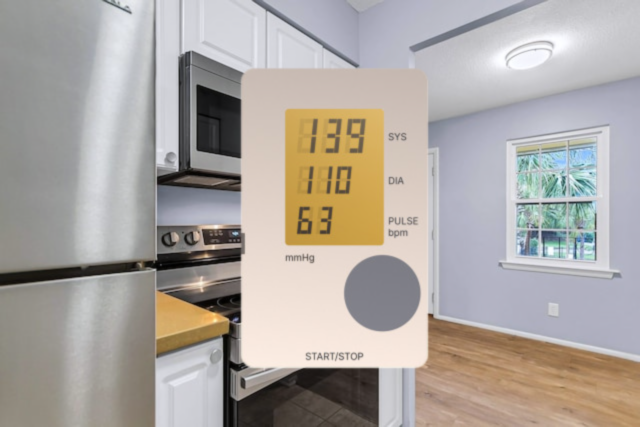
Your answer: **139** mmHg
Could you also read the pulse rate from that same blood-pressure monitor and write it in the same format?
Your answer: **63** bpm
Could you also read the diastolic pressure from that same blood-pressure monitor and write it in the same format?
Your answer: **110** mmHg
